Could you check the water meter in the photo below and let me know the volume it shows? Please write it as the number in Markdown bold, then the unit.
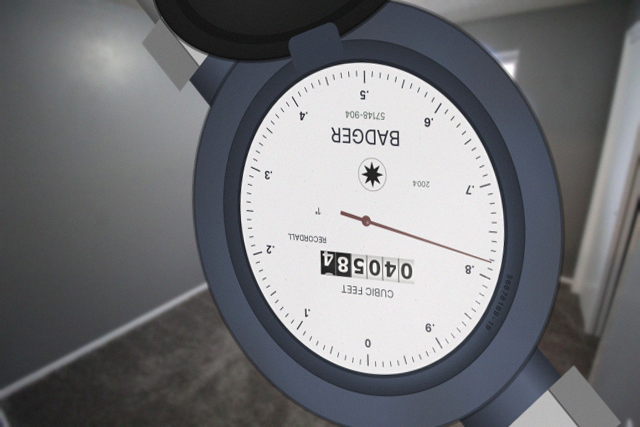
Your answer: **40583.78** ft³
